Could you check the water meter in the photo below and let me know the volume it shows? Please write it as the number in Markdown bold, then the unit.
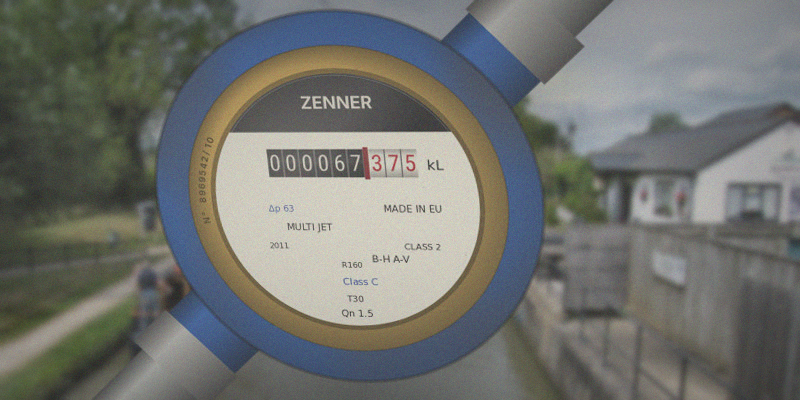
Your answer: **67.375** kL
